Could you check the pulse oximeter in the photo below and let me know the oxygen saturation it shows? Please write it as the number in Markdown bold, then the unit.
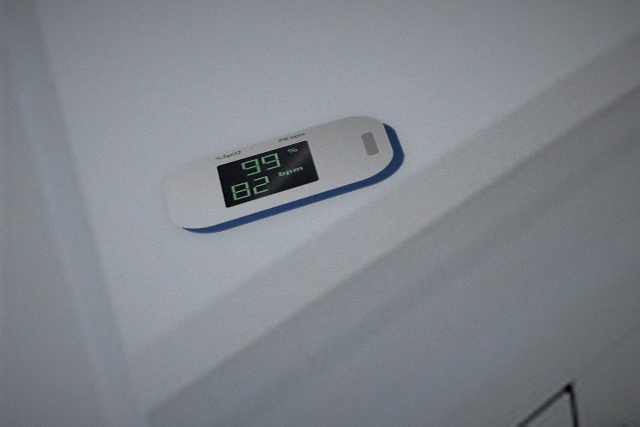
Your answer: **99** %
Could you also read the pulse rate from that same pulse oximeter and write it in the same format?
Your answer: **82** bpm
